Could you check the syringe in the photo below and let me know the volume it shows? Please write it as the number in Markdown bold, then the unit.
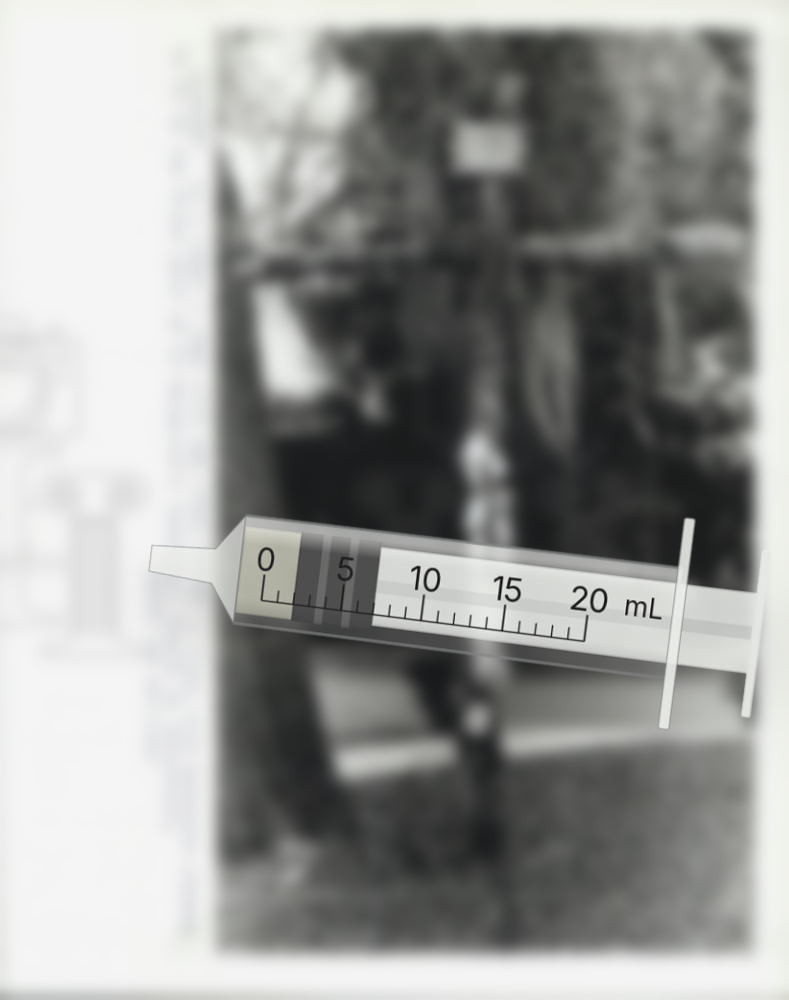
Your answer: **2** mL
